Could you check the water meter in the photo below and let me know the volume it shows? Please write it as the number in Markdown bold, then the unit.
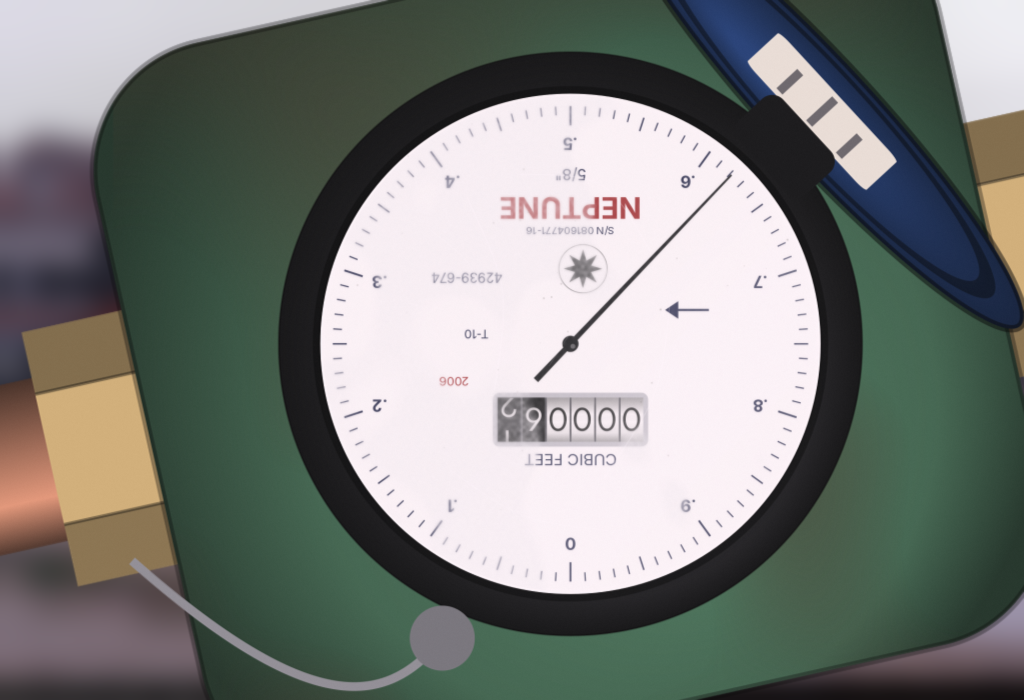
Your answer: **61.62** ft³
